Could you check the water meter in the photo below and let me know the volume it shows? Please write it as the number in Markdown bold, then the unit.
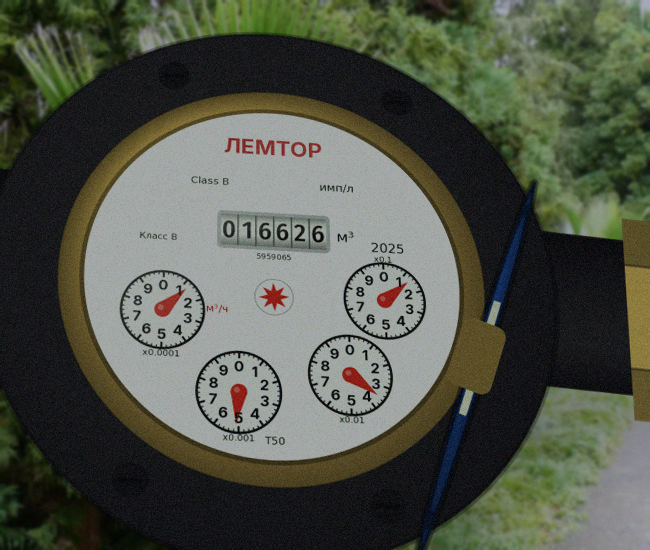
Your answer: **16626.1351** m³
